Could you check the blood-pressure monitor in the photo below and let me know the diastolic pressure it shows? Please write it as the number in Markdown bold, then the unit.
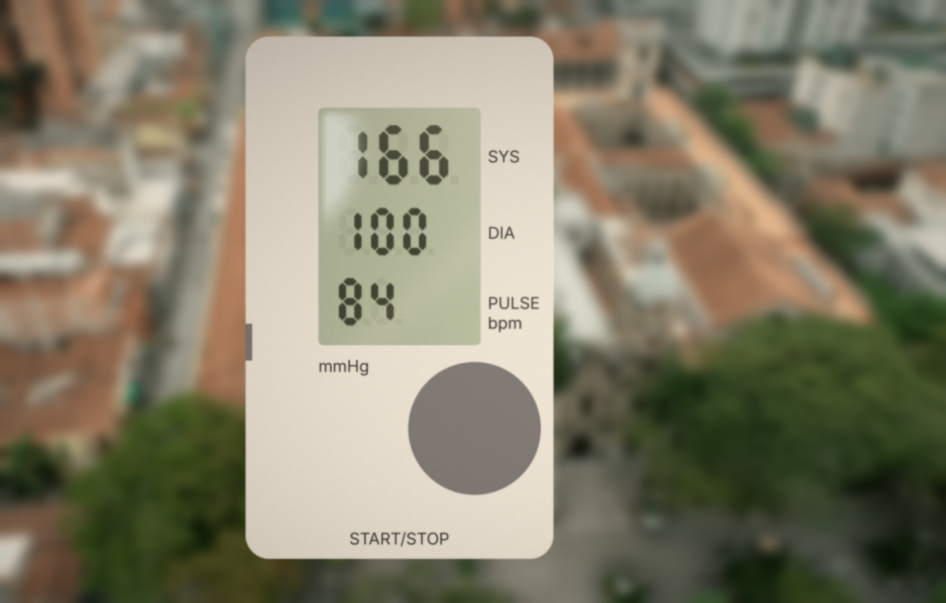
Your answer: **100** mmHg
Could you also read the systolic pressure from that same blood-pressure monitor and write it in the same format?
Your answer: **166** mmHg
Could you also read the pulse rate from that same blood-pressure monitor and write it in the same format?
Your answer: **84** bpm
